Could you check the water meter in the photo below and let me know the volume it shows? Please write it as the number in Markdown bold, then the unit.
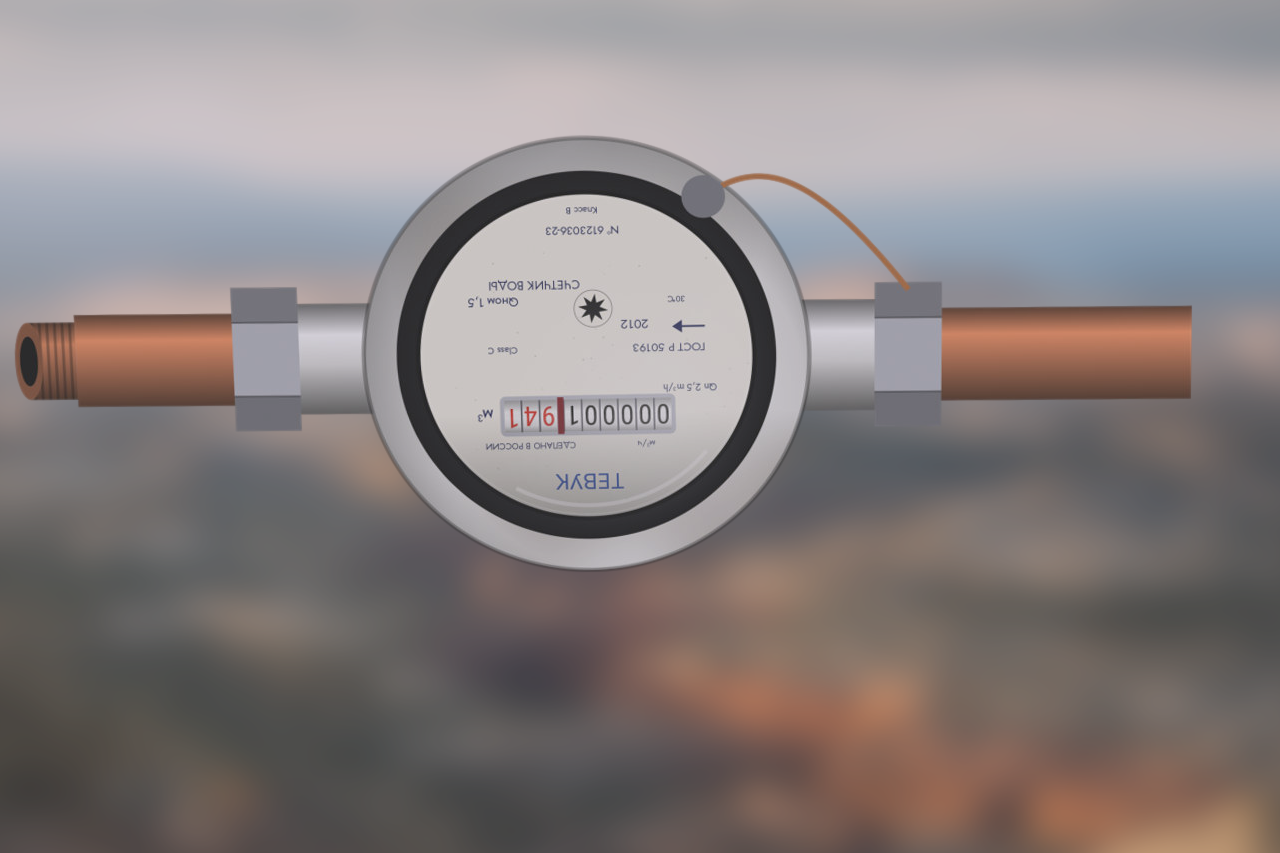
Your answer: **1.941** m³
